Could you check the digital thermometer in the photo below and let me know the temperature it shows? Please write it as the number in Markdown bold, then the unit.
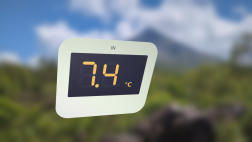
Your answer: **7.4** °C
